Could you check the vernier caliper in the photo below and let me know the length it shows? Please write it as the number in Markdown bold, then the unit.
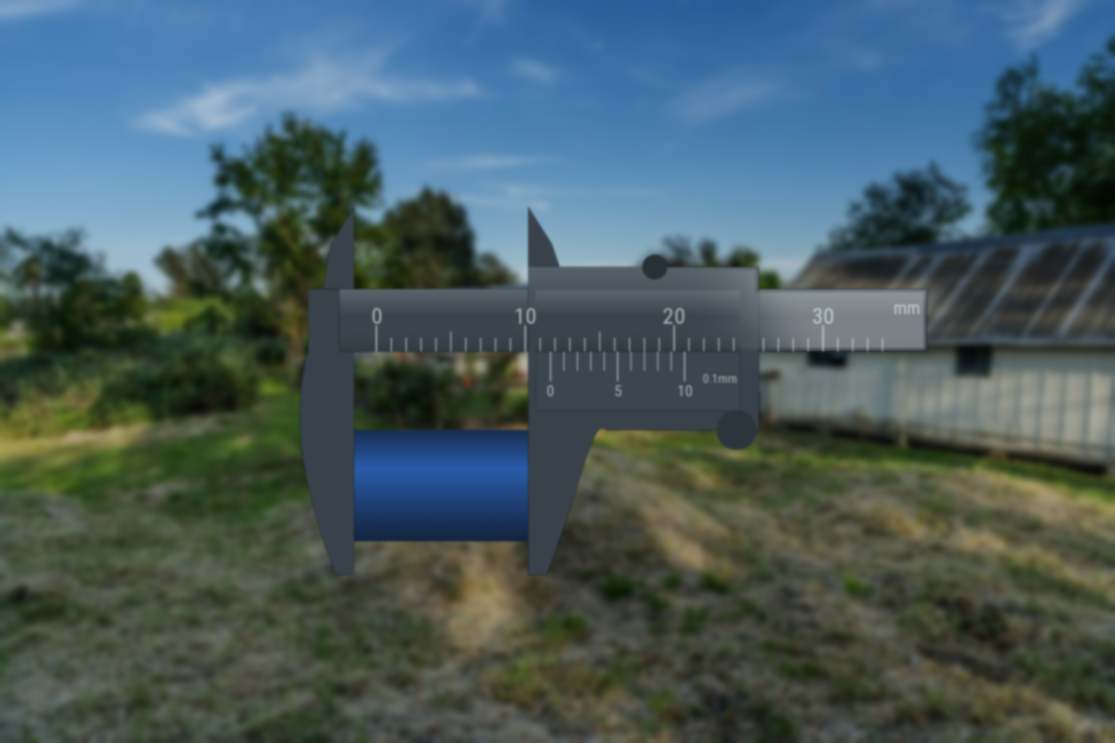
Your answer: **11.7** mm
